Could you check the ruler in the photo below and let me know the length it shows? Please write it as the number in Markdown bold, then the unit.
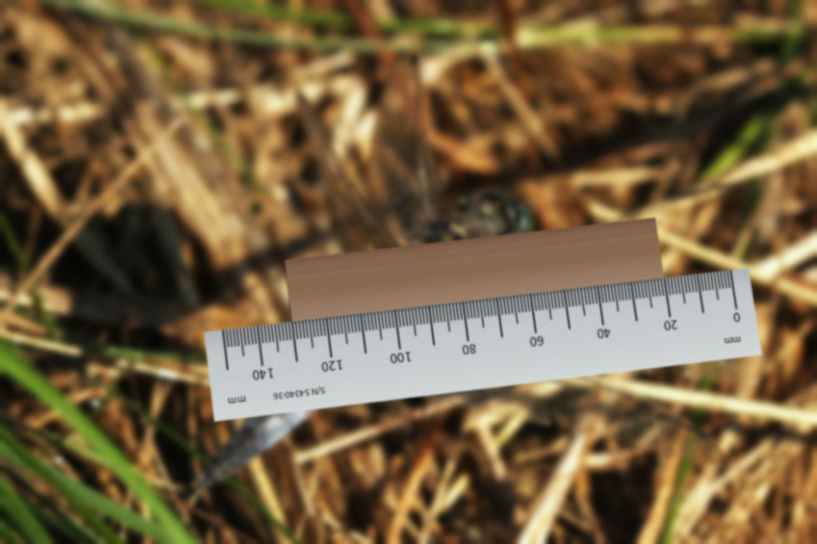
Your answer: **110** mm
